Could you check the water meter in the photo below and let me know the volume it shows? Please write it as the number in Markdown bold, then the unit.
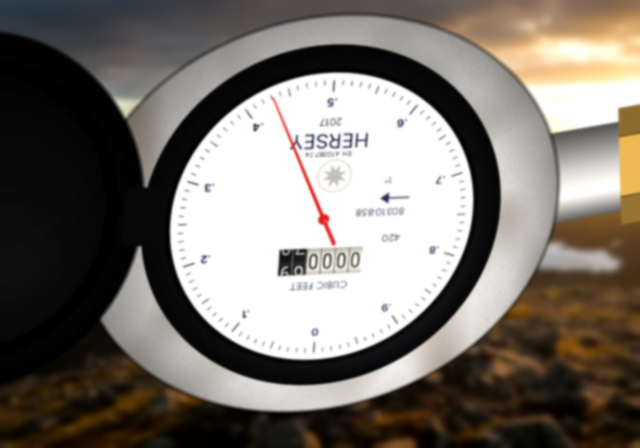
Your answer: **69.43** ft³
